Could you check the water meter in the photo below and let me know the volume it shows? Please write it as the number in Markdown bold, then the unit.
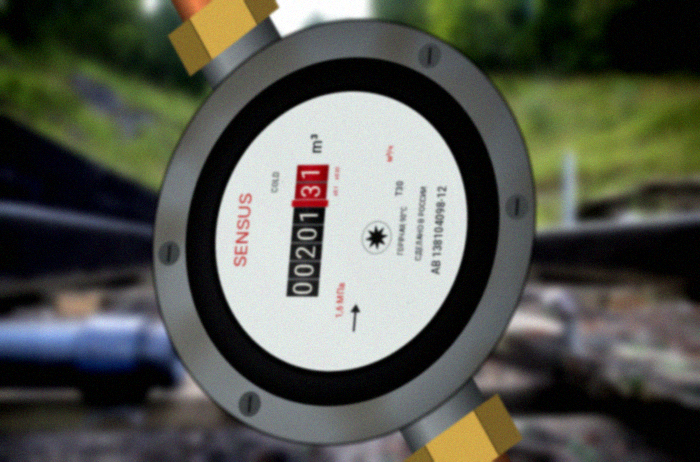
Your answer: **201.31** m³
